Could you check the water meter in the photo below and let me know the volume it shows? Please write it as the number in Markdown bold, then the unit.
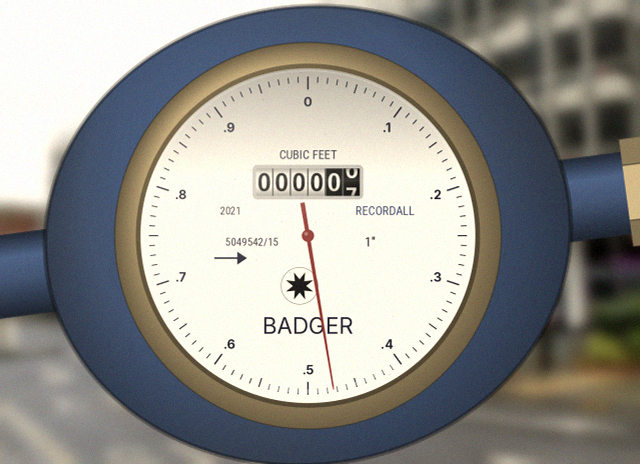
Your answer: **6.47** ft³
